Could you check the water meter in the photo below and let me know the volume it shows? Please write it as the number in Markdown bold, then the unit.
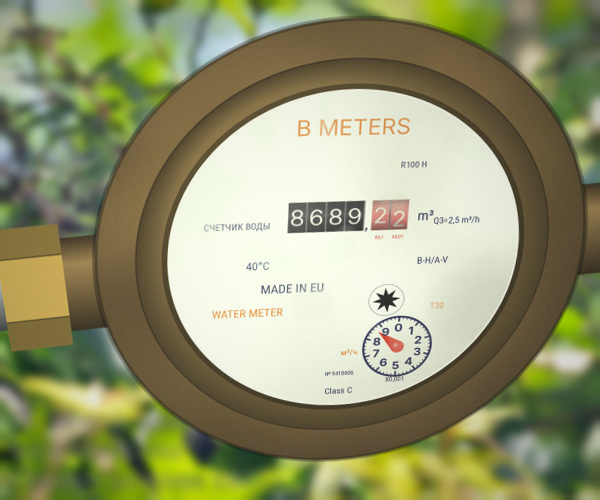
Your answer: **8689.218** m³
